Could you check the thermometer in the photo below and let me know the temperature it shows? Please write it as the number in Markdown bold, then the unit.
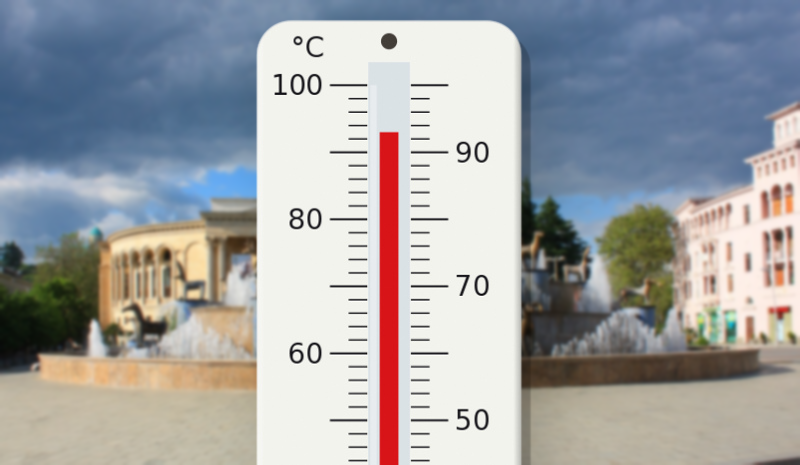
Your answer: **93** °C
